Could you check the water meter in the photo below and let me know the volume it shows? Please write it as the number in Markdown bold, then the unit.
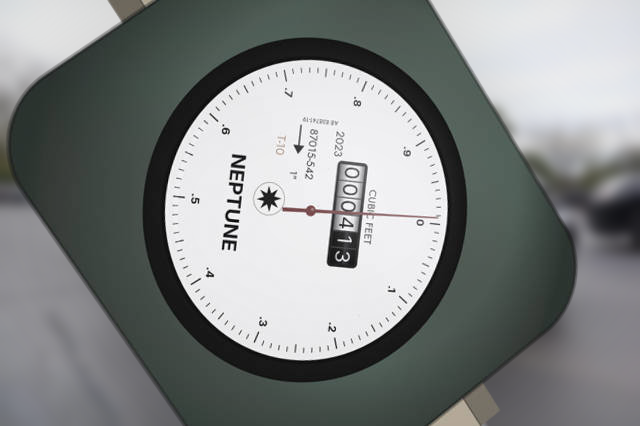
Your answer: **412.99** ft³
